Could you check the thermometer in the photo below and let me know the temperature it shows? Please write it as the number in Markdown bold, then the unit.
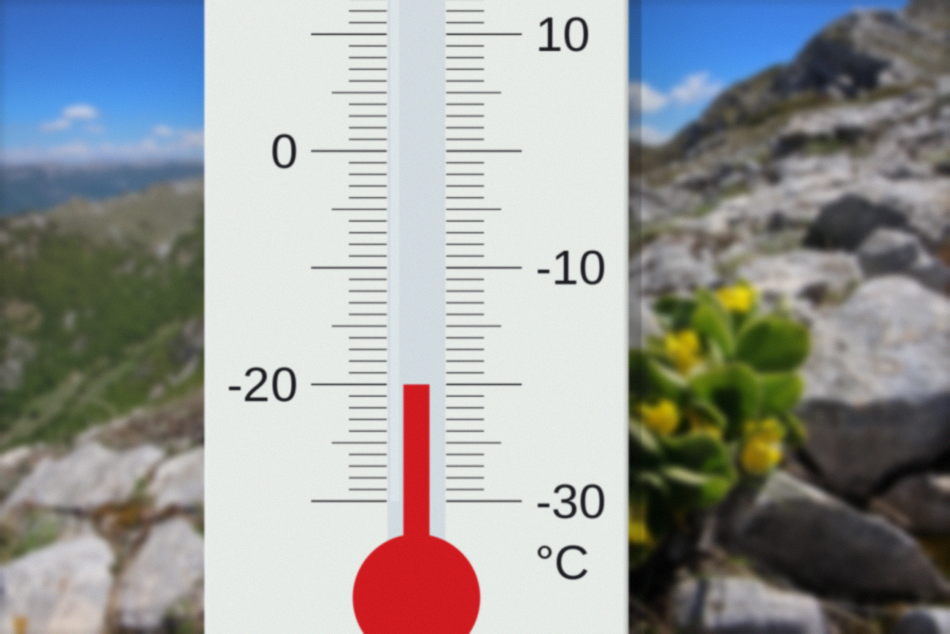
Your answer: **-20** °C
